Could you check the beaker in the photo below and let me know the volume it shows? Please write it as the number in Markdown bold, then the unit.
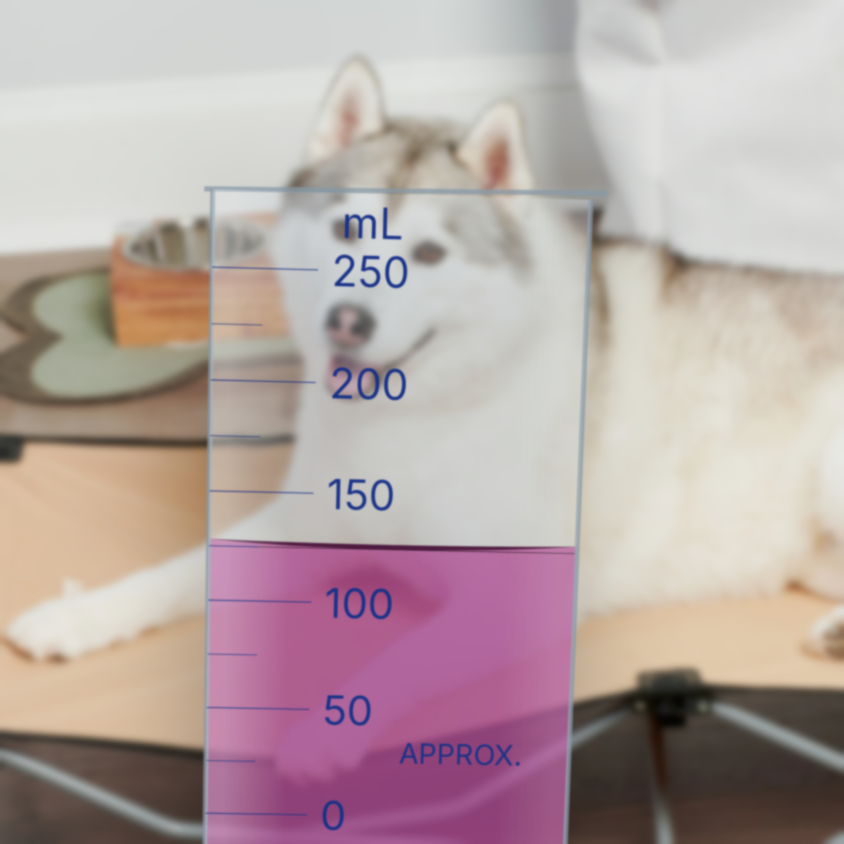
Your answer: **125** mL
